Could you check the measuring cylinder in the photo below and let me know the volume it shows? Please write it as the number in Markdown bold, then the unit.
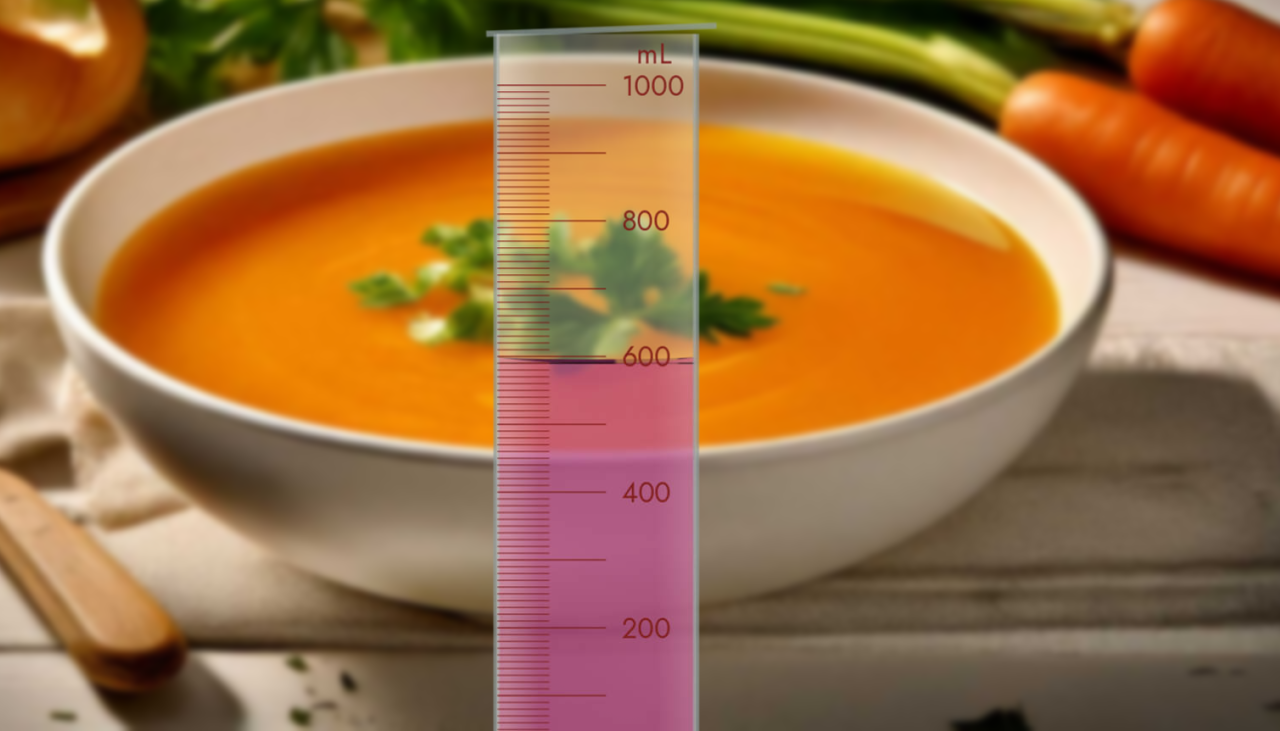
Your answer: **590** mL
